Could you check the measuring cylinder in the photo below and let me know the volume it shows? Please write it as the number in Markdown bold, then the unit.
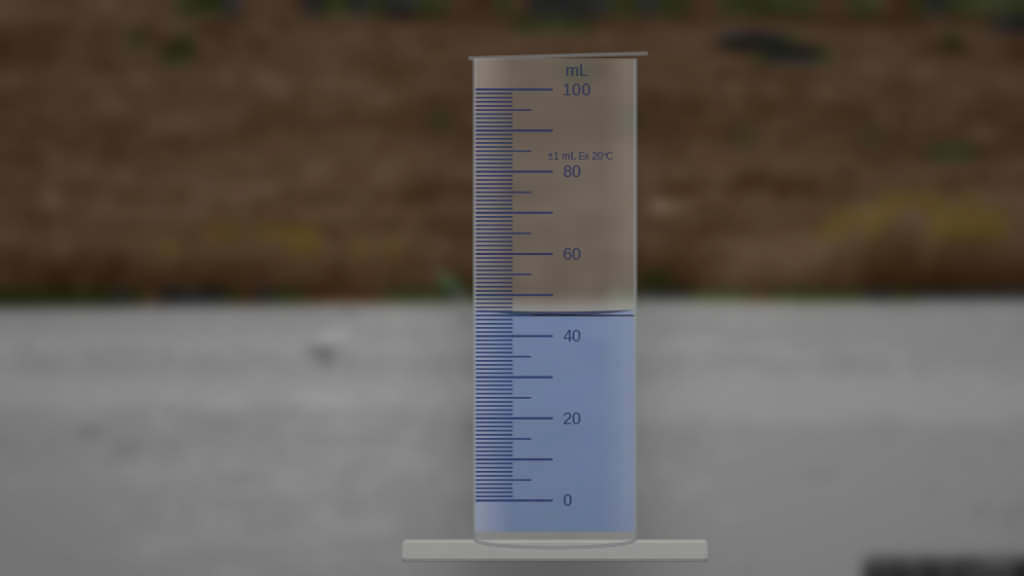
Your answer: **45** mL
